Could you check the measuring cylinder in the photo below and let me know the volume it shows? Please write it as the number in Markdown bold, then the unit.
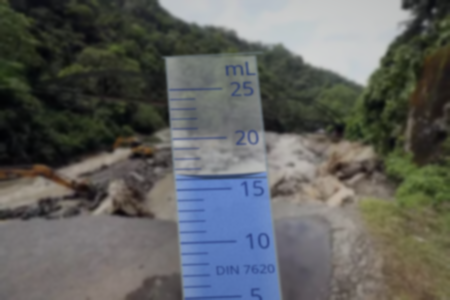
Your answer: **16** mL
